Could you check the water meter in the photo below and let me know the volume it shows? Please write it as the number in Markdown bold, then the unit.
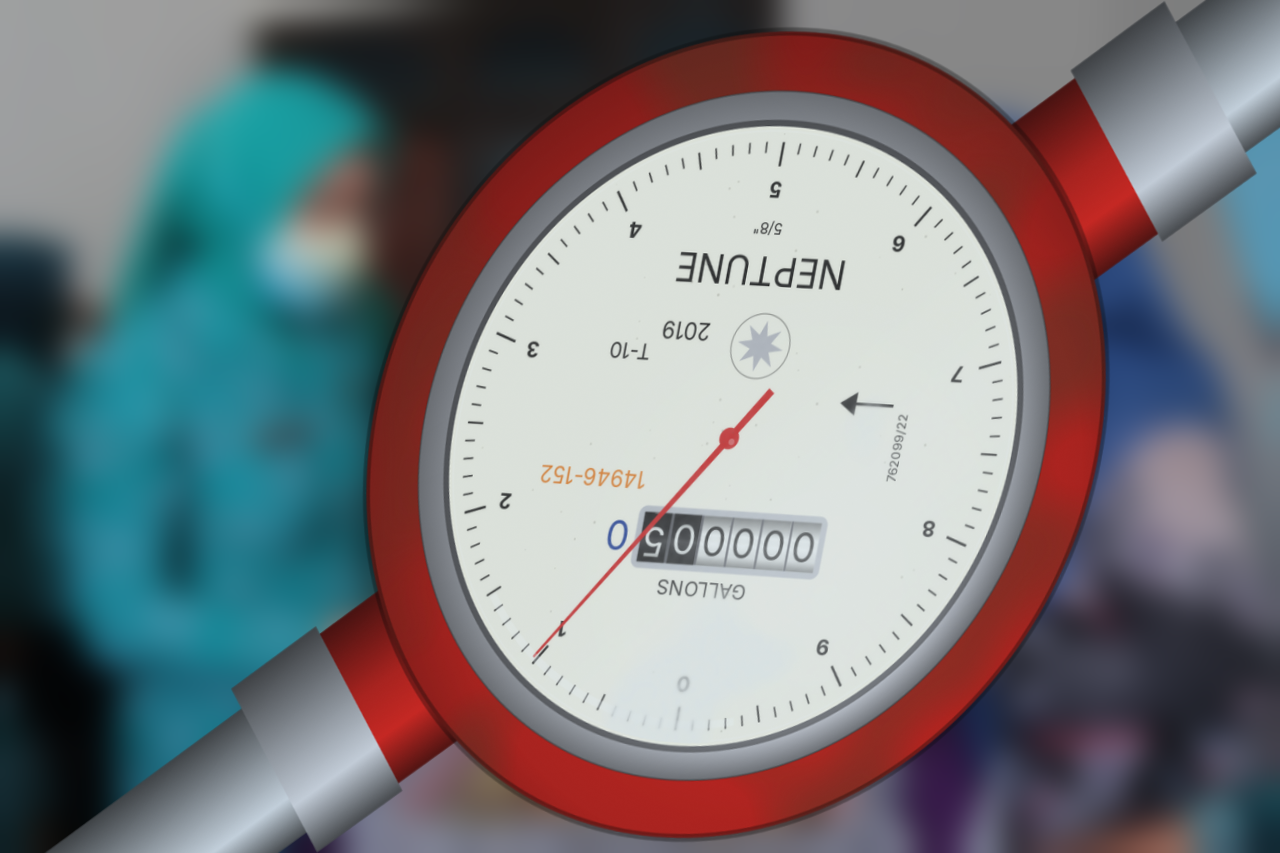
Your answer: **51.0** gal
